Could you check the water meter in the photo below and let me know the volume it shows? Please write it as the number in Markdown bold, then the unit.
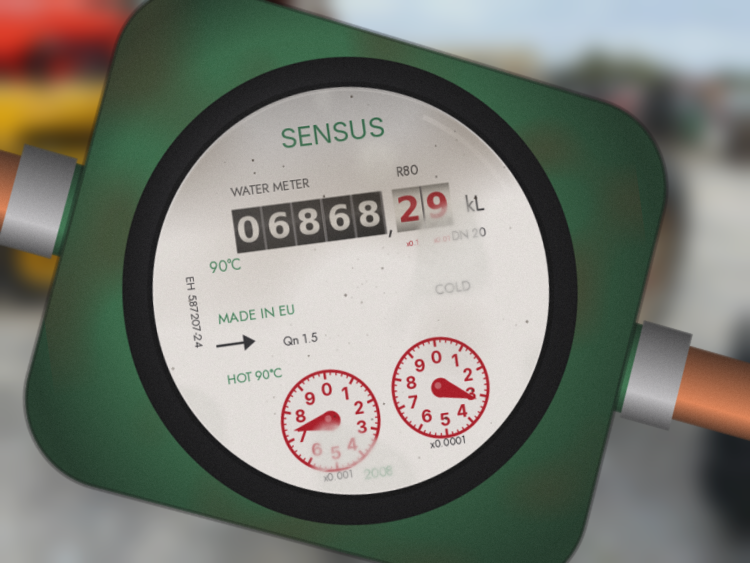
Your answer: **6868.2973** kL
